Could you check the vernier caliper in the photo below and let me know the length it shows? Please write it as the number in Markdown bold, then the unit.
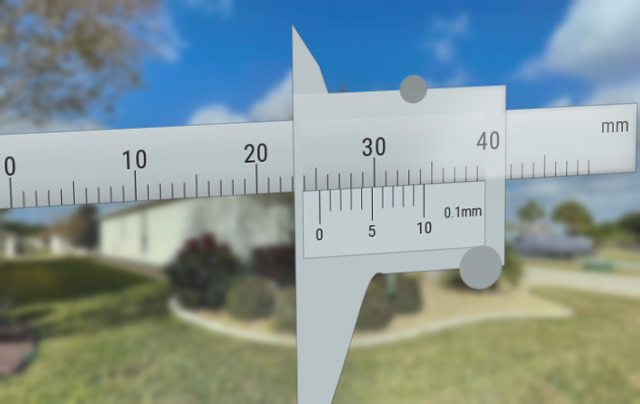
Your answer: **25.3** mm
